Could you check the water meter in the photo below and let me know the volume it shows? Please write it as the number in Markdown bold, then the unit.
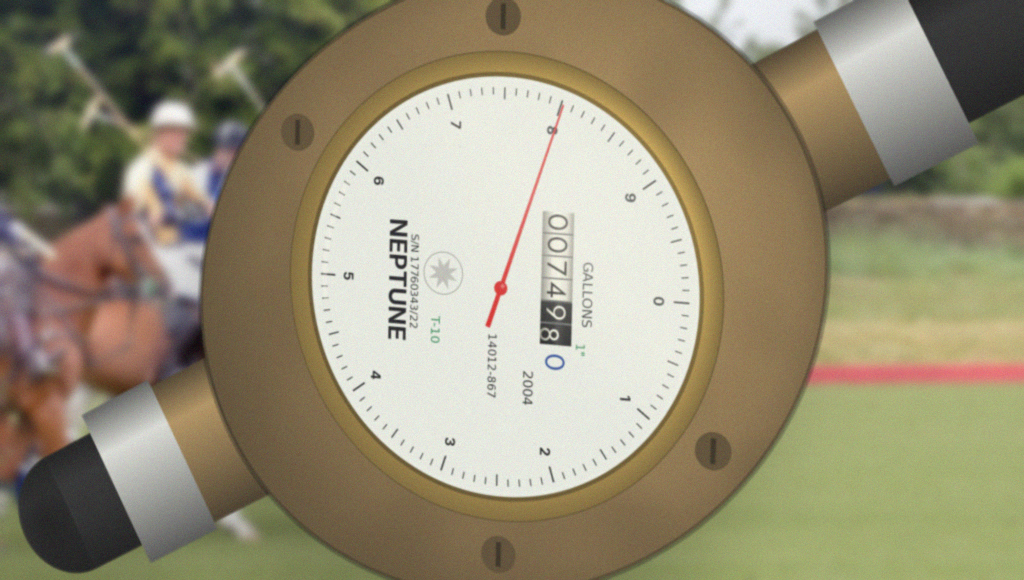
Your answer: **74978.0** gal
